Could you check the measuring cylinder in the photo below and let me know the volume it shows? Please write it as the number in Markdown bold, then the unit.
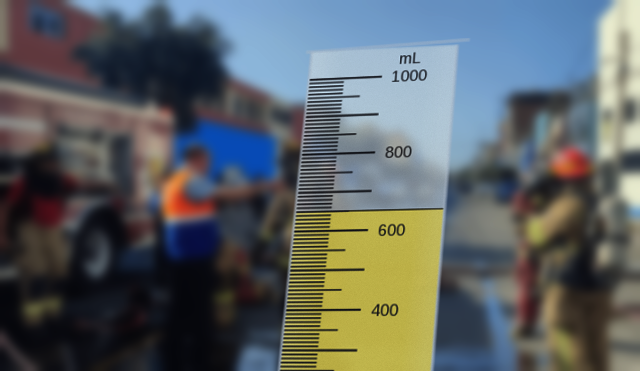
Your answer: **650** mL
